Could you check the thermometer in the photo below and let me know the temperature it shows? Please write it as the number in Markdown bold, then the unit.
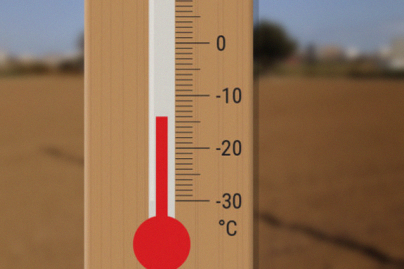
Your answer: **-14** °C
